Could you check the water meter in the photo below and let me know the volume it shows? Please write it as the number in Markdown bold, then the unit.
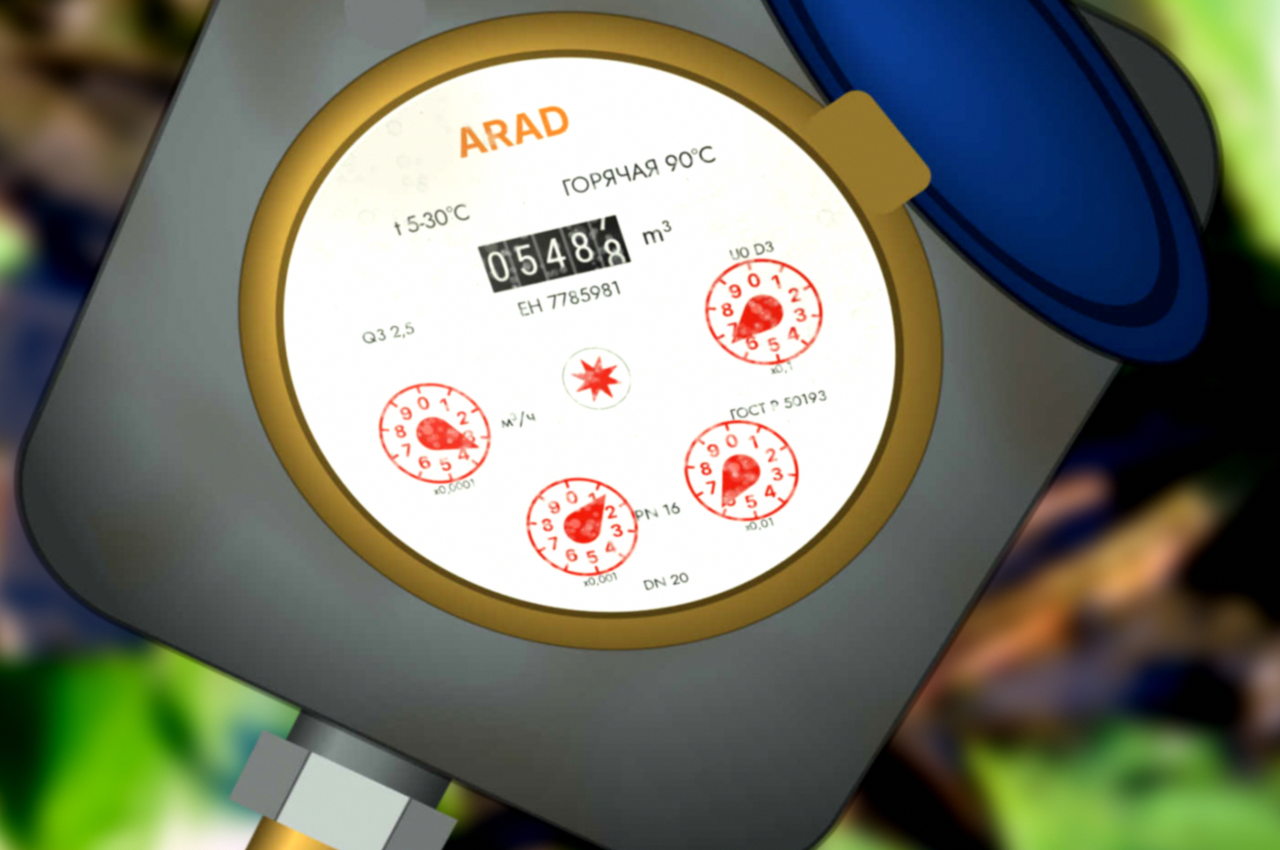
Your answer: **5487.6613** m³
